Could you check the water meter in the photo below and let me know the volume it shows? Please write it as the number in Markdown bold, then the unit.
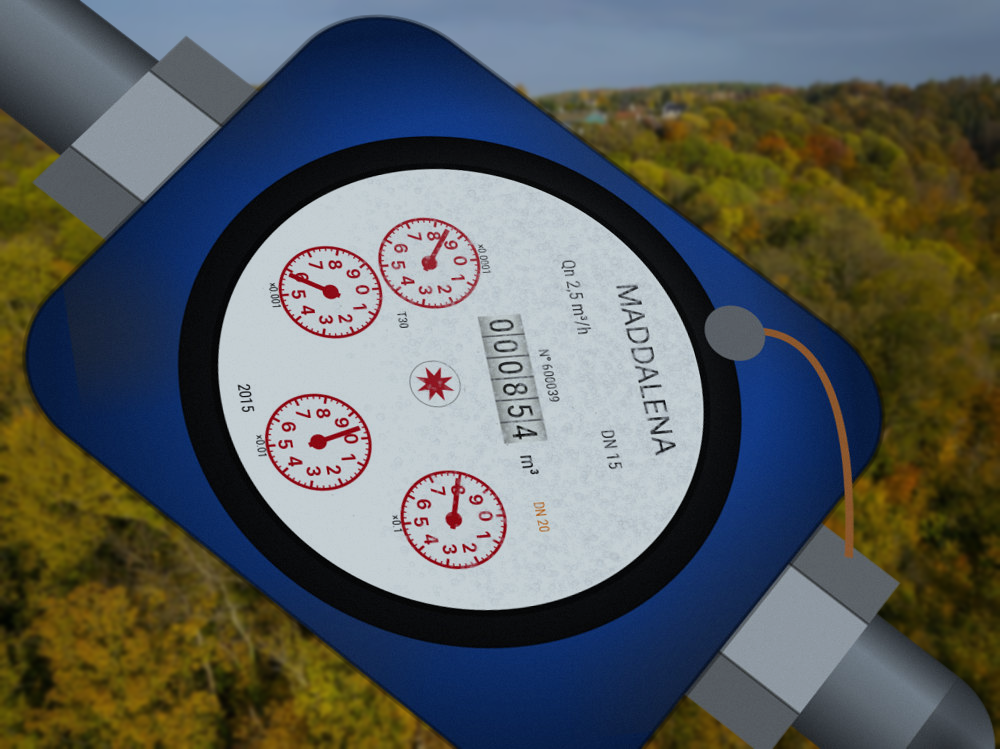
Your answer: **854.7958** m³
